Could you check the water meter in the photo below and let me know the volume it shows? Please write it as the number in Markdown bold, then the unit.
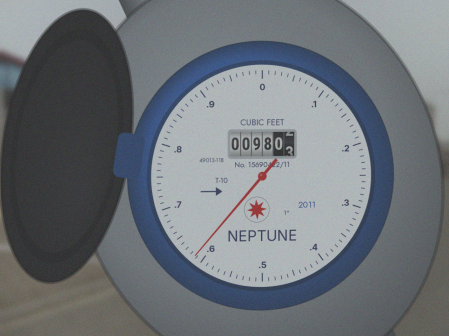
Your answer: **9802.61** ft³
